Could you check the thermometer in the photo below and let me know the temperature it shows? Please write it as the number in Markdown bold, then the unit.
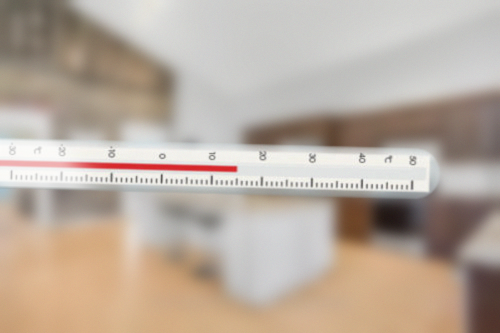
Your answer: **15** °C
